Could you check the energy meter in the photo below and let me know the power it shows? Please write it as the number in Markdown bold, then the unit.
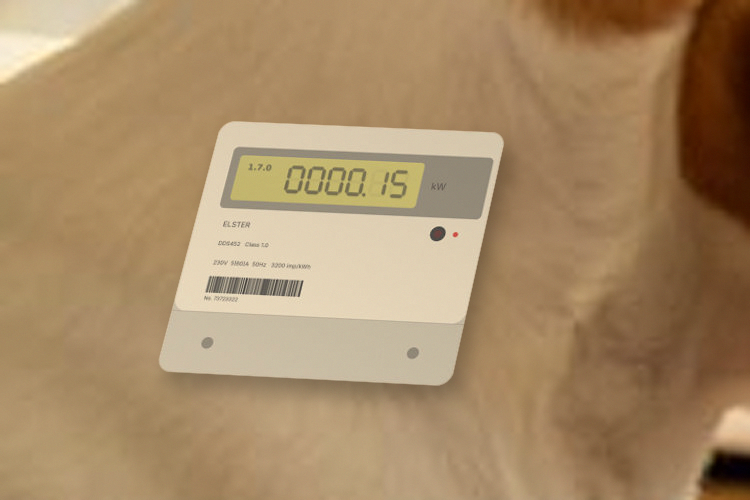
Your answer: **0.15** kW
